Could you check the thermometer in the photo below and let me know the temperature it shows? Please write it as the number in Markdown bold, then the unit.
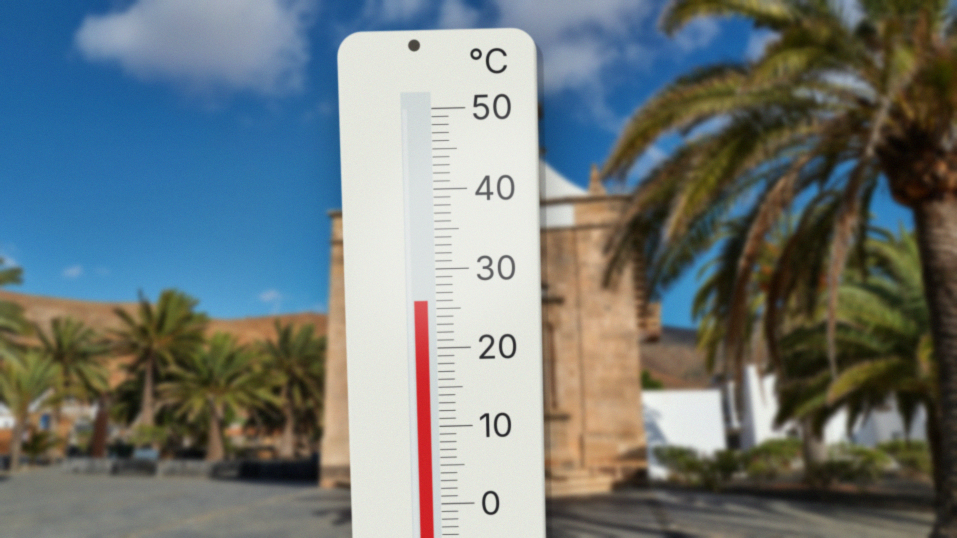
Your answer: **26** °C
